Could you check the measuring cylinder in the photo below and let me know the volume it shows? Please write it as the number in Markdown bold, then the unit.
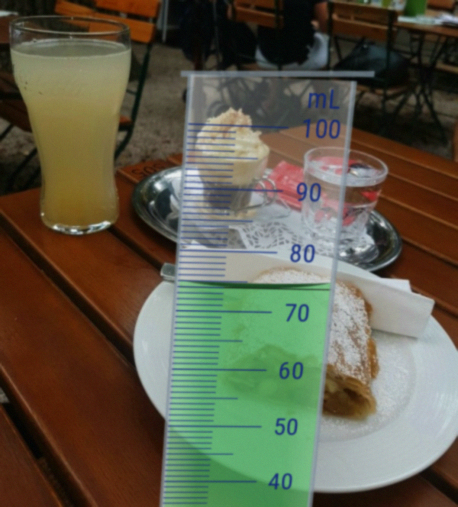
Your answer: **74** mL
